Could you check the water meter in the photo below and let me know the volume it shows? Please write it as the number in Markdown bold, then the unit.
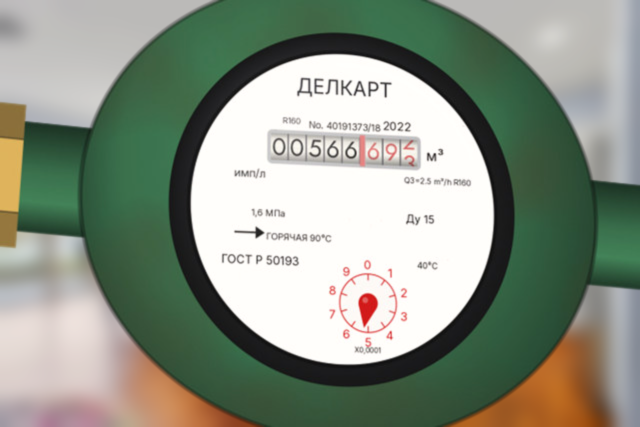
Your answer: **566.6925** m³
